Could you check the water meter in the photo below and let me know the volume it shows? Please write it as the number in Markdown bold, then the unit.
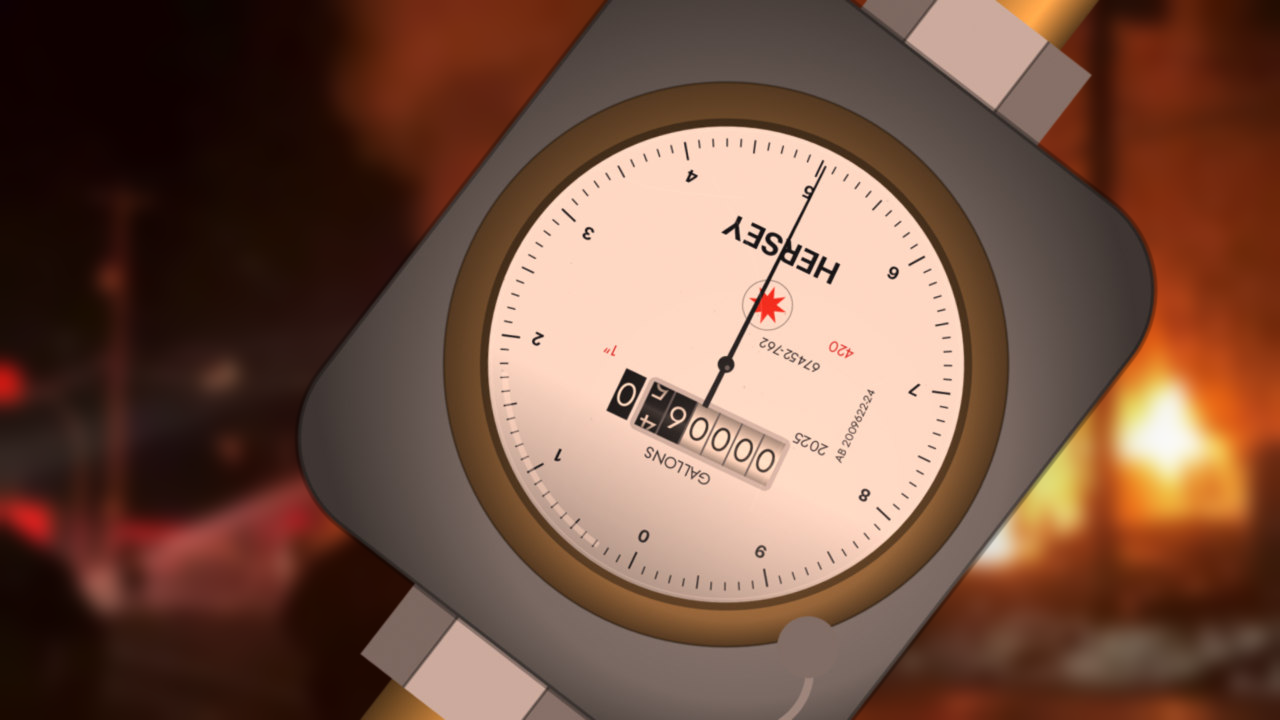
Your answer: **645.0** gal
